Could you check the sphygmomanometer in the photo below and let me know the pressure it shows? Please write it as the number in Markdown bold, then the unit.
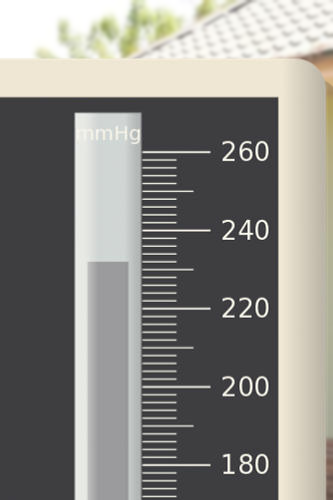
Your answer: **232** mmHg
